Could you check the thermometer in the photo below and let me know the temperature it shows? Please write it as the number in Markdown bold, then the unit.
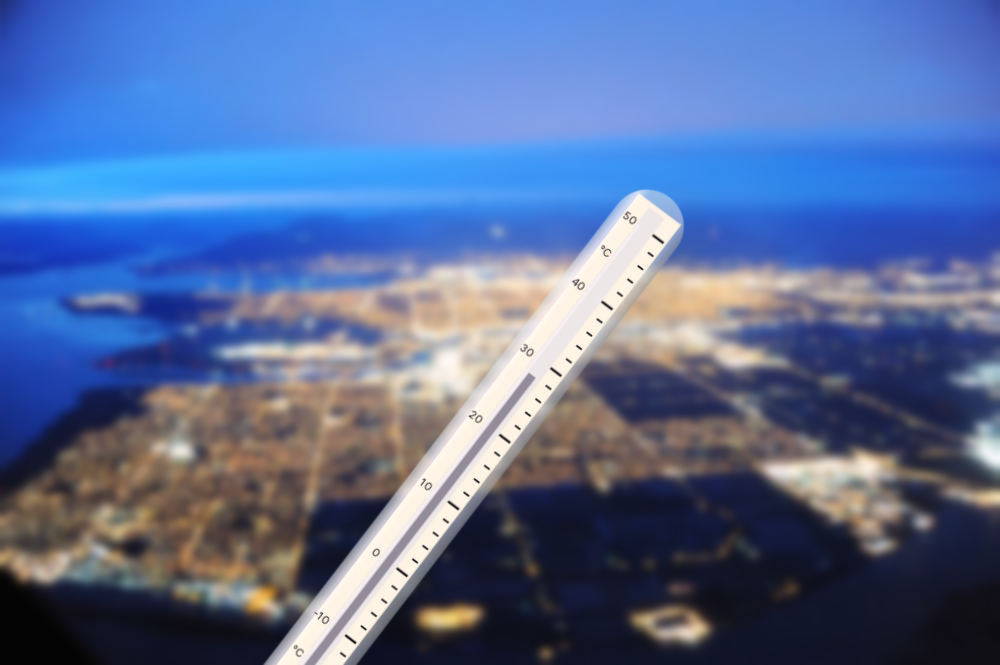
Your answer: **28** °C
